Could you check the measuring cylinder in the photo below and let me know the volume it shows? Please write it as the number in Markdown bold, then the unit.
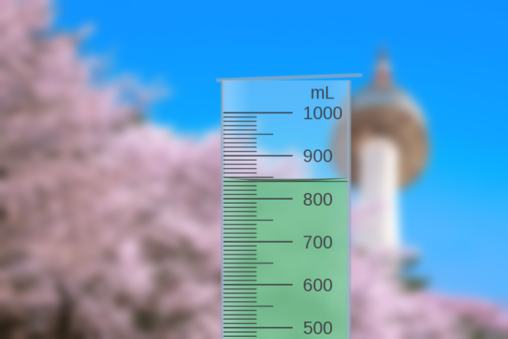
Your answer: **840** mL
